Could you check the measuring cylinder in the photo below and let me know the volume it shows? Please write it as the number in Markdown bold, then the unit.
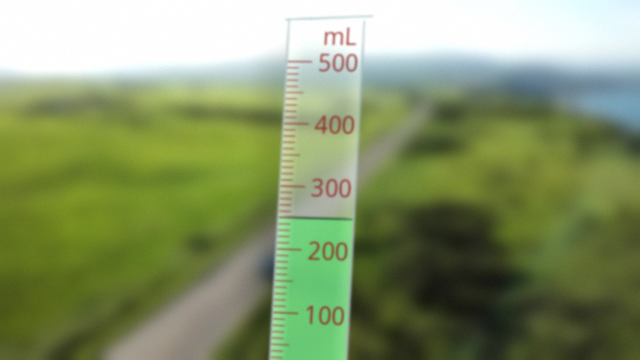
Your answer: **250** mL
